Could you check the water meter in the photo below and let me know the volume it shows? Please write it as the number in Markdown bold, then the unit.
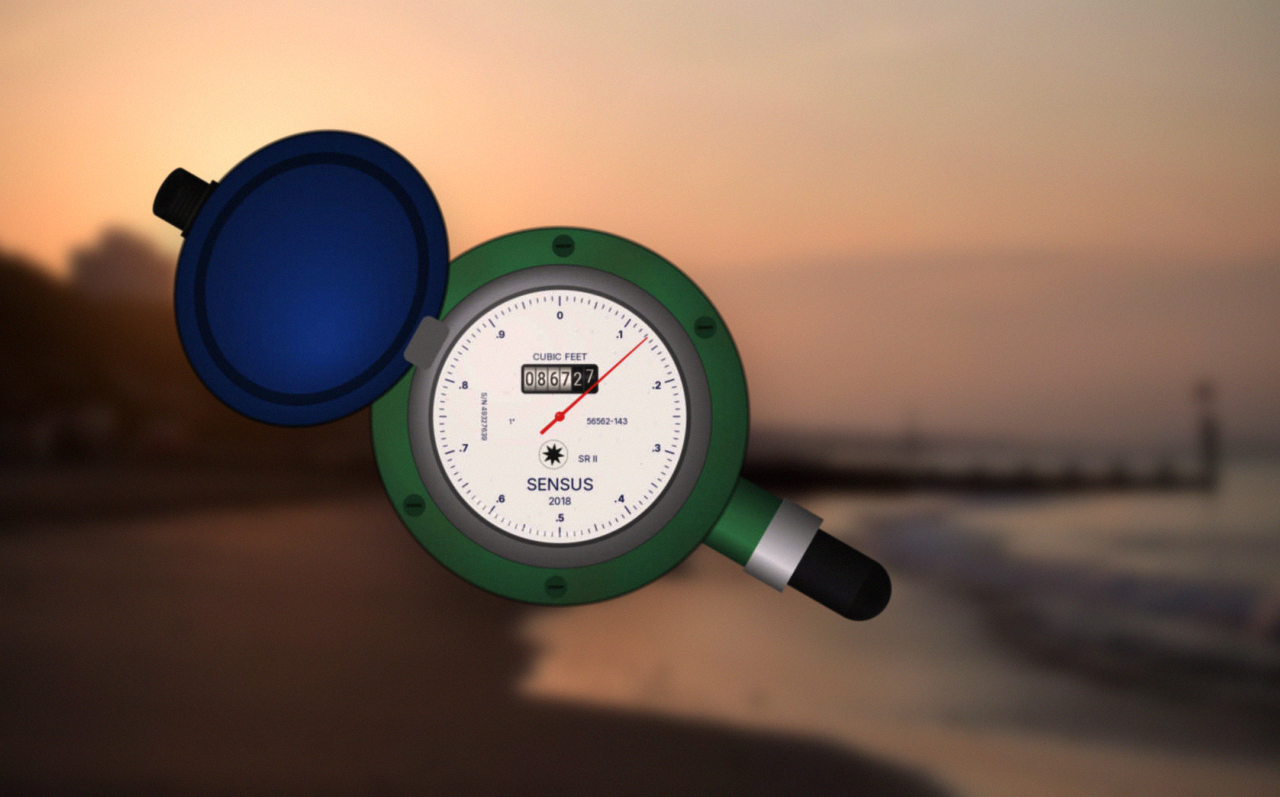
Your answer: **86727.13** ft³
